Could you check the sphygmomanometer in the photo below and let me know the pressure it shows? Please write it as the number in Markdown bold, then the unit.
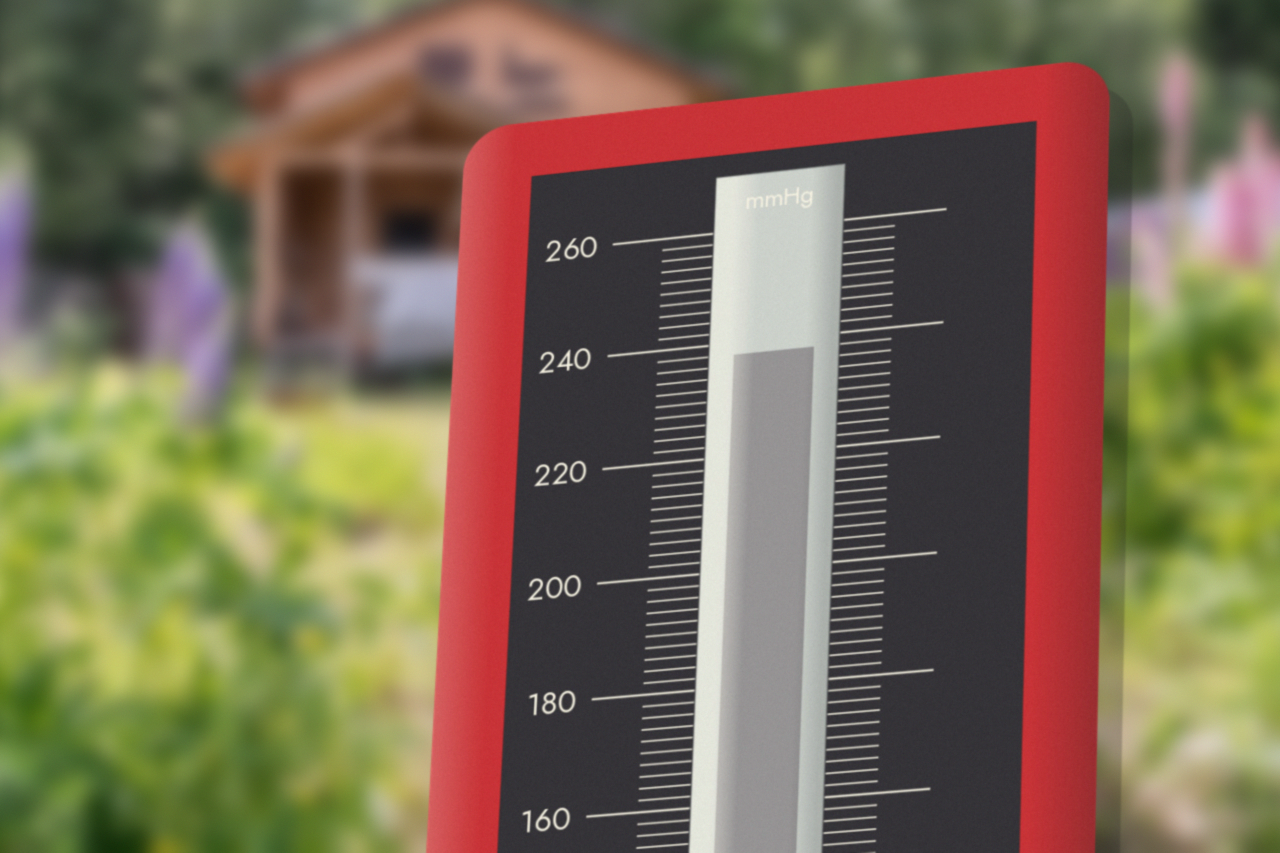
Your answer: **238** mmHg
